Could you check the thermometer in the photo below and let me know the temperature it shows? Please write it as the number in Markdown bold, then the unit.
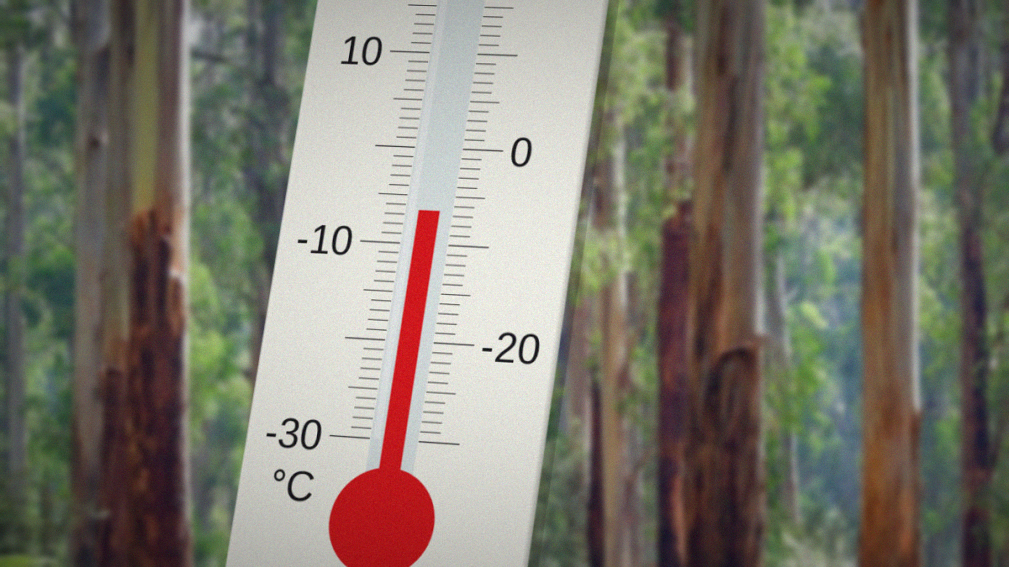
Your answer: **-6.5** °C
